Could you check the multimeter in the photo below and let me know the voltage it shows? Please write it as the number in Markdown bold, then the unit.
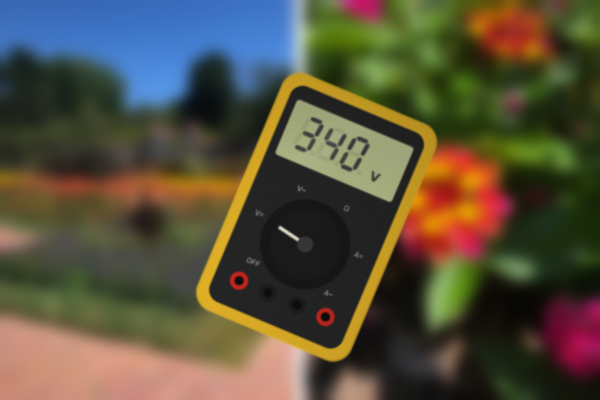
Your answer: **340** V
